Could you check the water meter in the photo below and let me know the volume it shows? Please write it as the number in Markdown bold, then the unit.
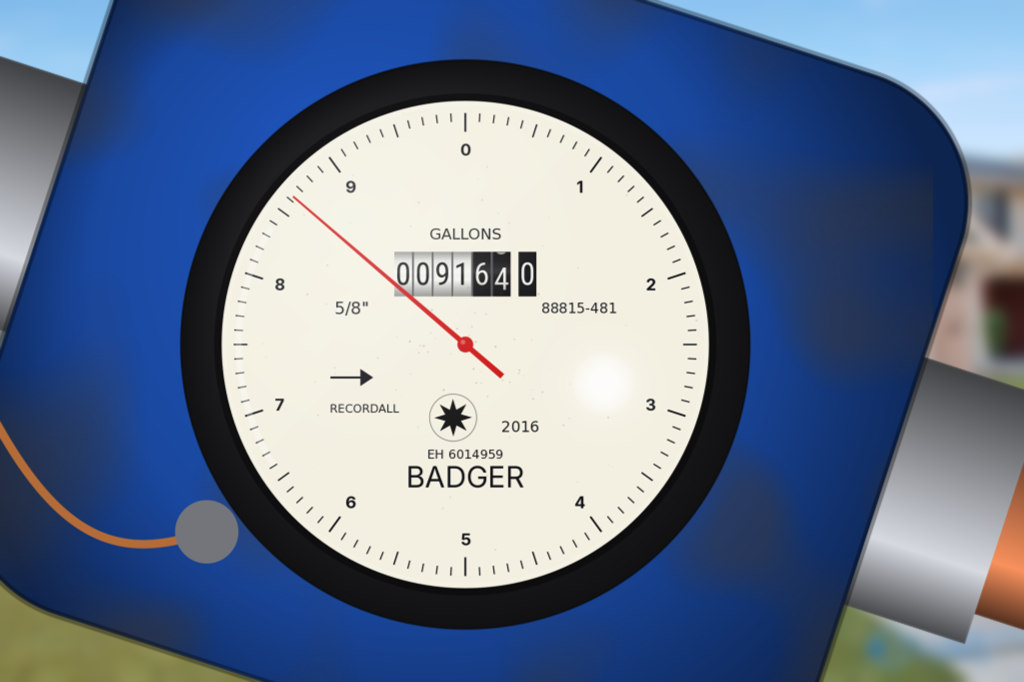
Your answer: **91638.6** gal
